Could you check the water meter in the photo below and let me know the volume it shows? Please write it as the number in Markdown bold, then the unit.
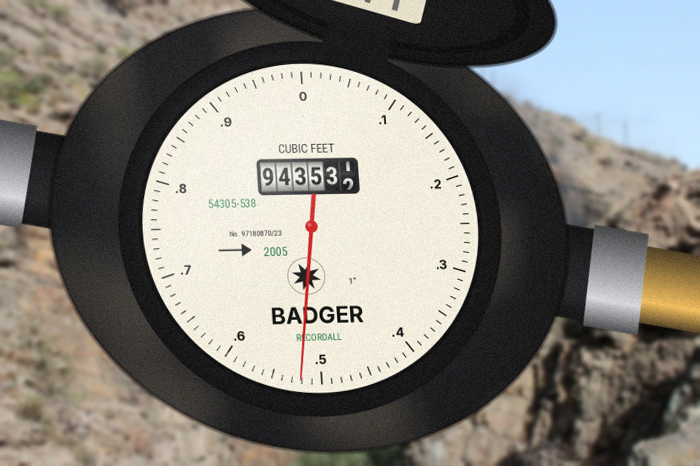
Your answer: **943531.52** ft³
